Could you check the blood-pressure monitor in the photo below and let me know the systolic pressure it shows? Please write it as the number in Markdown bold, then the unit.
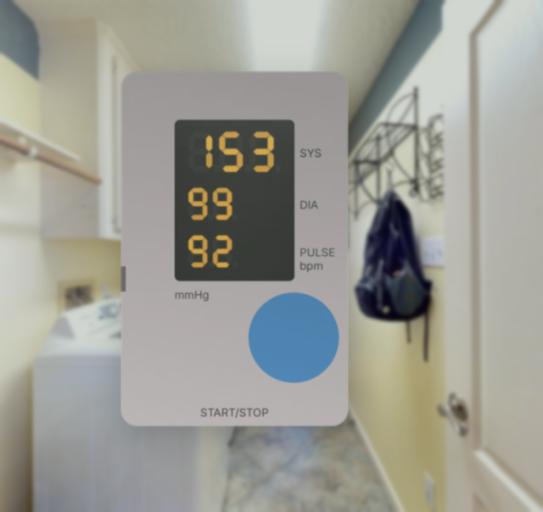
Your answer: **153** mmHg
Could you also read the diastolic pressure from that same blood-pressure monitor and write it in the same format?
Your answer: **99** mmHg
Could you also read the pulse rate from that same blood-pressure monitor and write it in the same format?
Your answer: **92** bpm
